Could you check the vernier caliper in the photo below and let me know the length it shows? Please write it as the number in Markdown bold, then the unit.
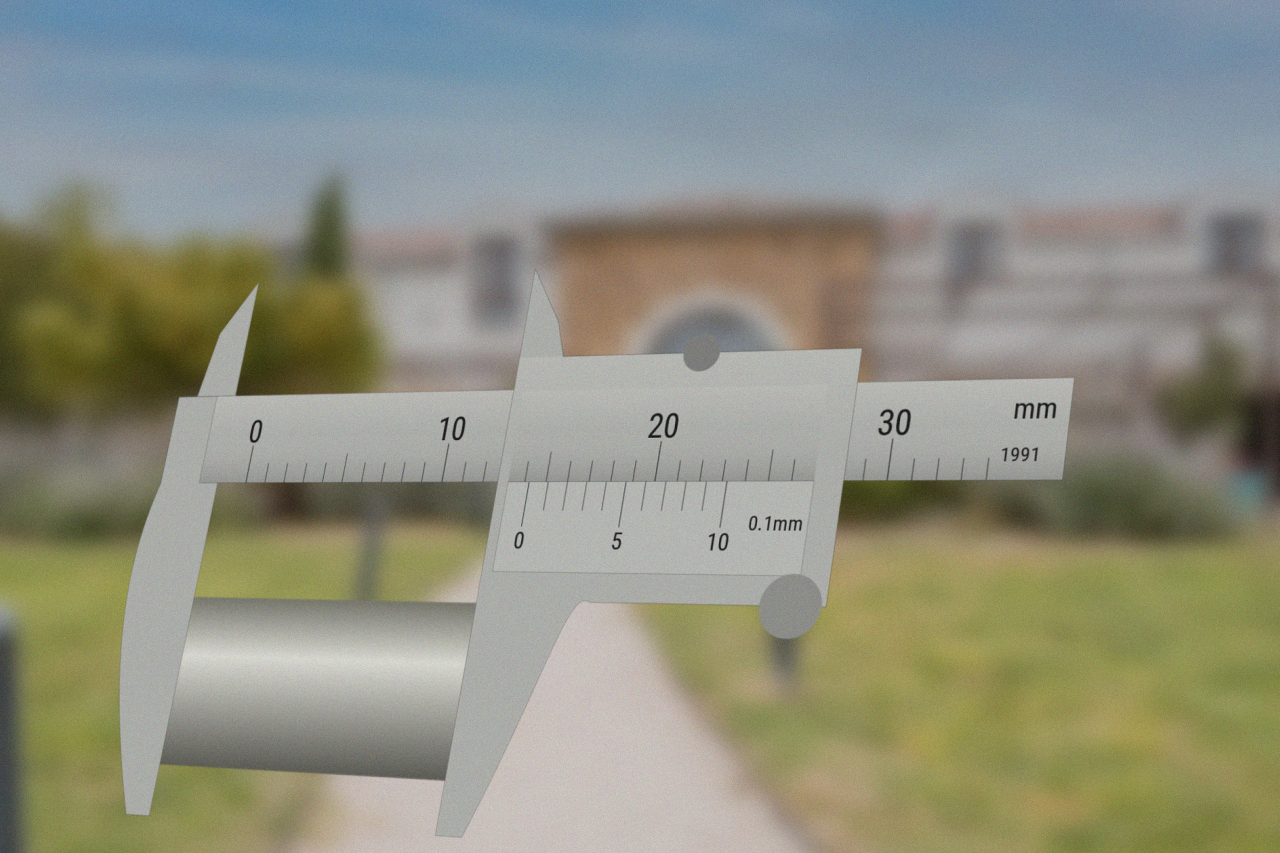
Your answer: **14.2** mm
